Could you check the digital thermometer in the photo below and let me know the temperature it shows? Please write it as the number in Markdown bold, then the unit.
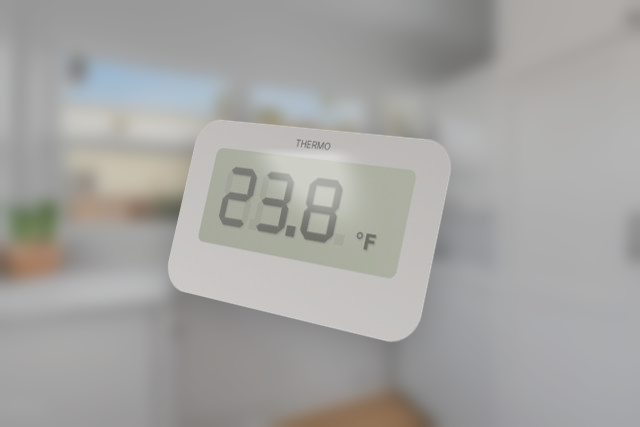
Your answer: **23.8** °F
